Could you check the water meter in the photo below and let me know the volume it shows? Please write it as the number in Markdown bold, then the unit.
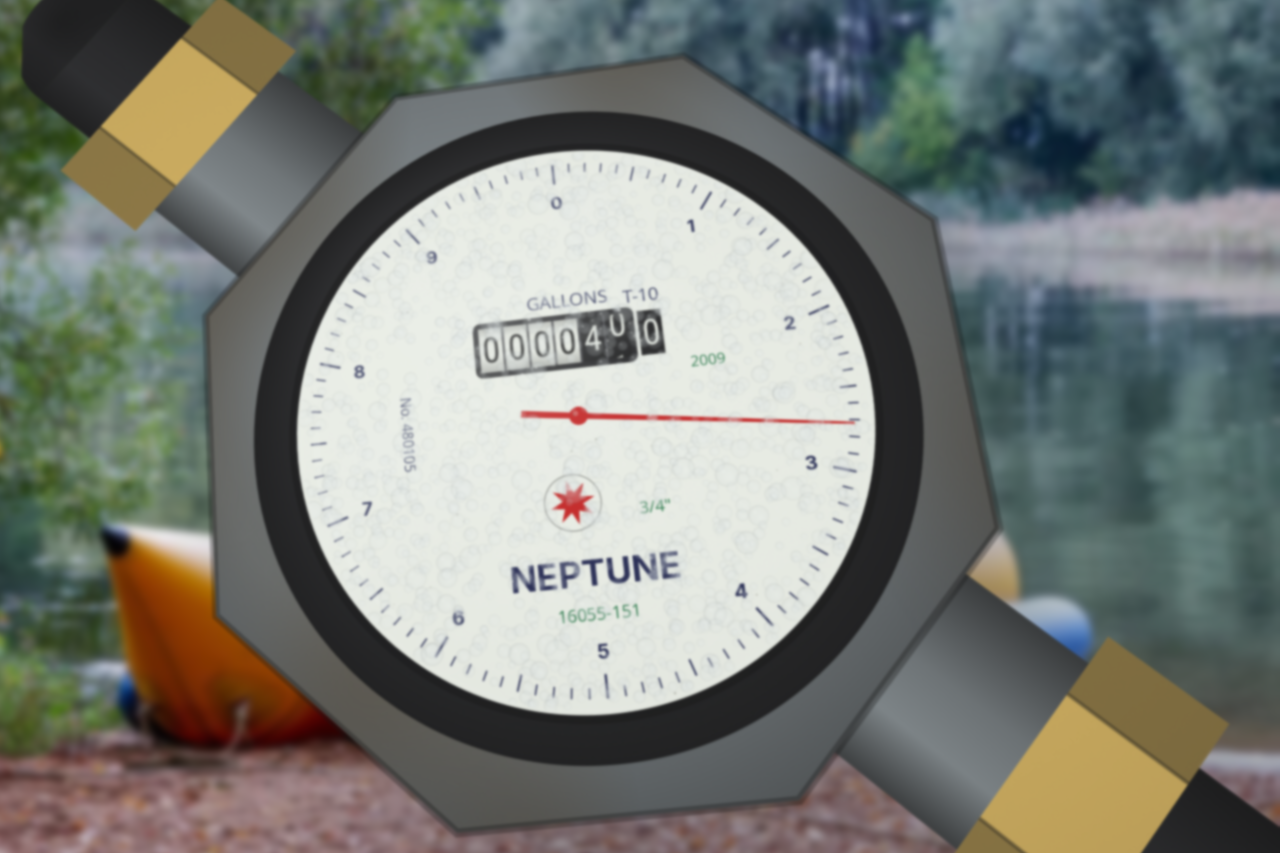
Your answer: **402.7** gal
